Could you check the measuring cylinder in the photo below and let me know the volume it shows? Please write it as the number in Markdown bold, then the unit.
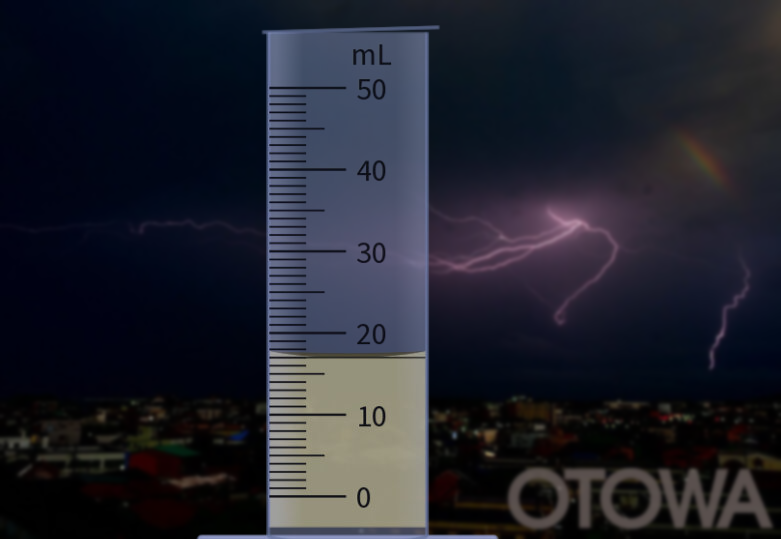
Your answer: **17** mL
